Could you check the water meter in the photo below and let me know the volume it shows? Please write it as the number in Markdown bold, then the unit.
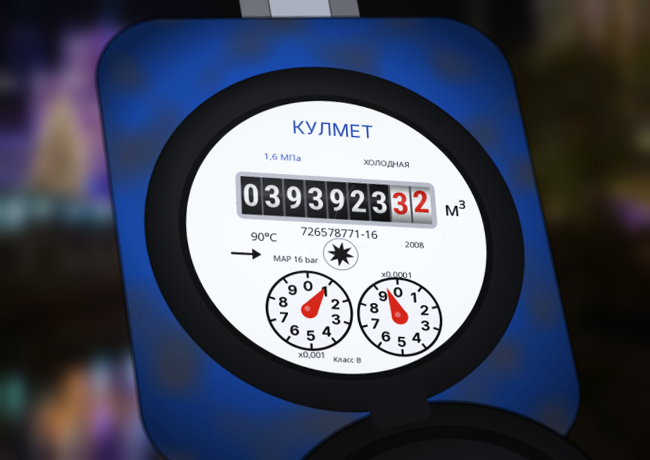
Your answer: **393923.3209** m³
